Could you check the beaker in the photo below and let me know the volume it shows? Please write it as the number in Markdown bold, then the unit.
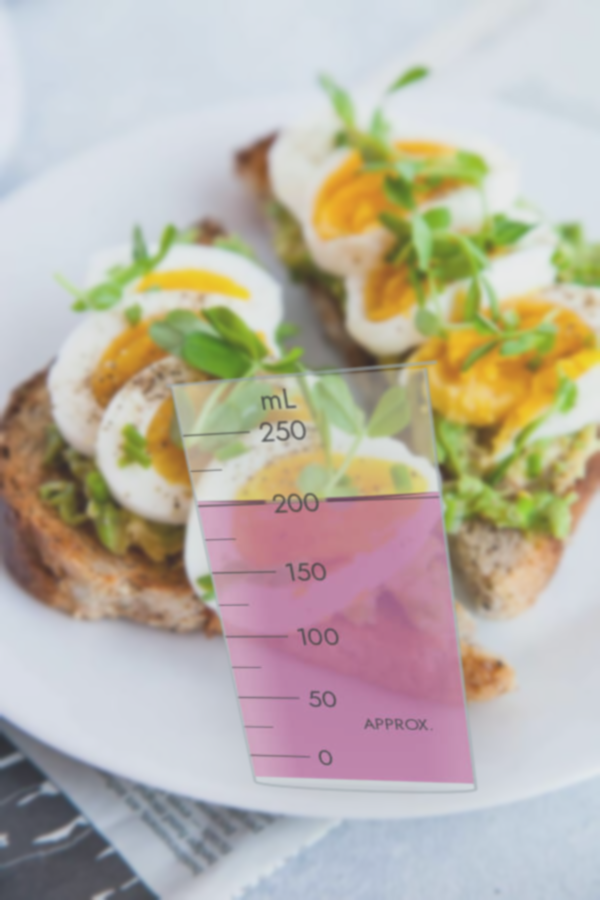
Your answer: **200** mL
